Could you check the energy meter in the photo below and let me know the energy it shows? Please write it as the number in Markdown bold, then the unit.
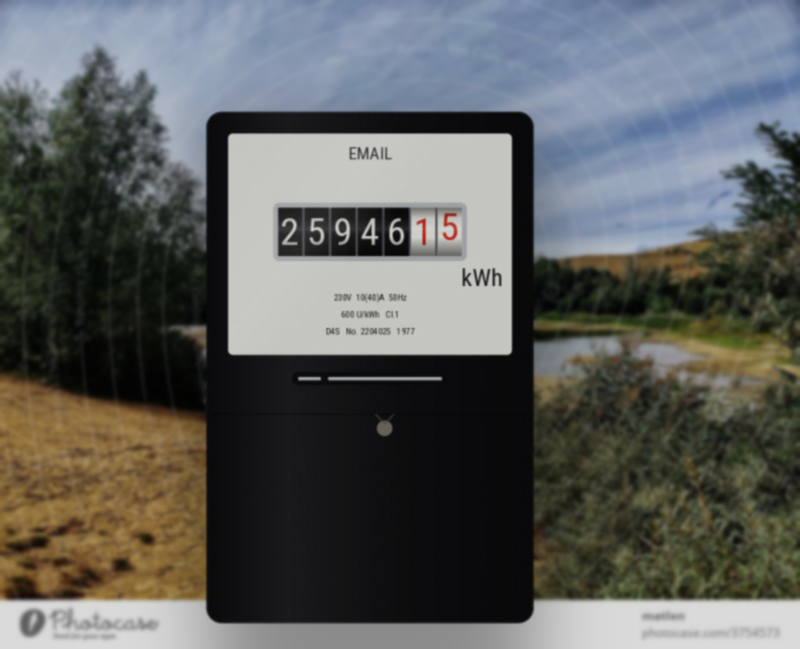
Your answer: **25946.15** kWh
